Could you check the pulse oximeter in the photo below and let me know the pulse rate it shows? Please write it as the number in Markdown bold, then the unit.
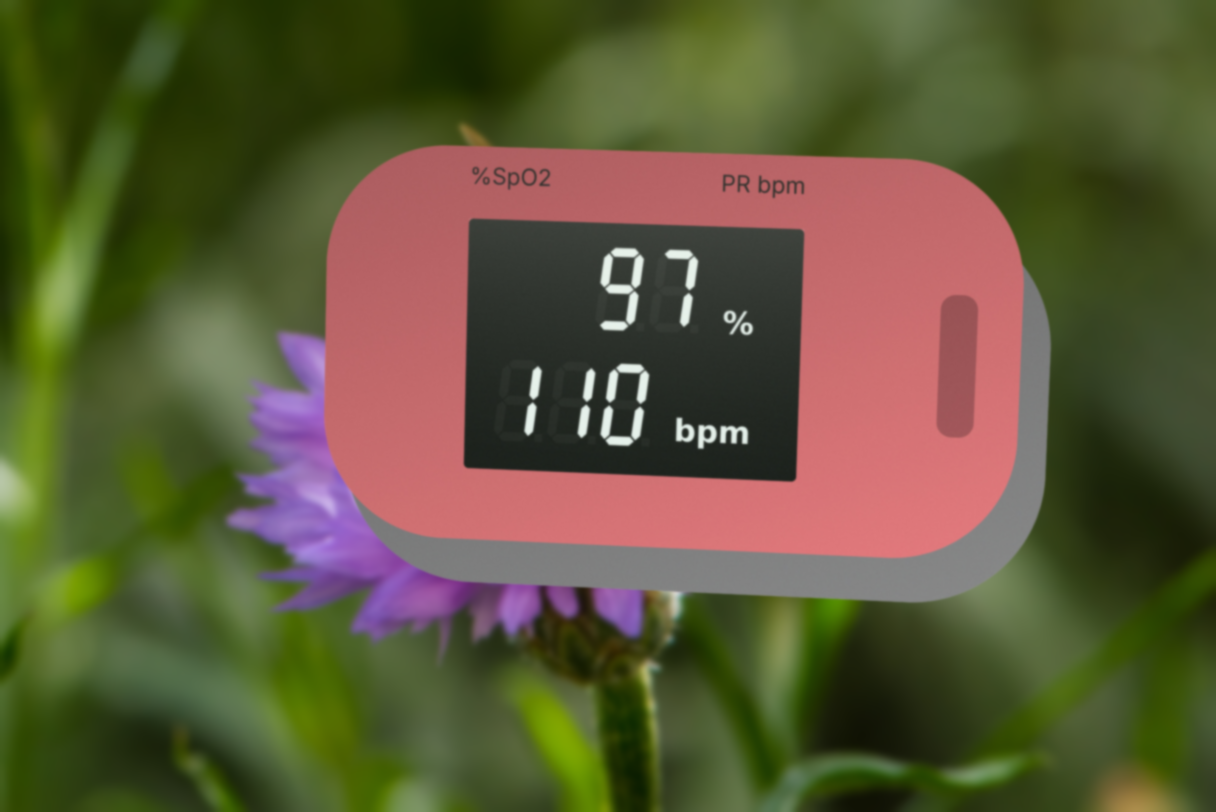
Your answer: **110** bpm
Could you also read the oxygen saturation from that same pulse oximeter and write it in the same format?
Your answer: **97** %
